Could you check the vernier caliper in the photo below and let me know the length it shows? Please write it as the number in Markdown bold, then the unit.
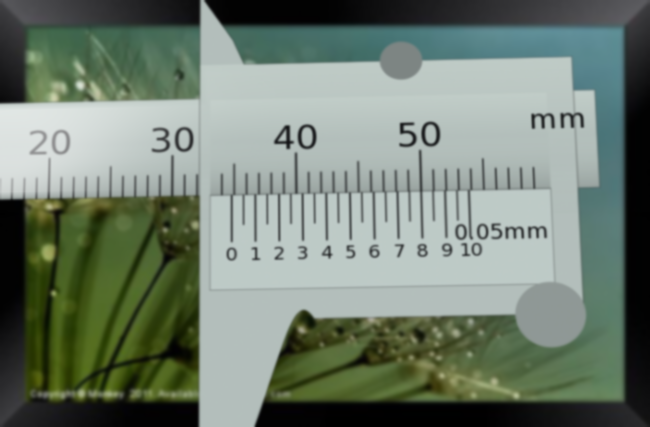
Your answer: **34.8** mm
